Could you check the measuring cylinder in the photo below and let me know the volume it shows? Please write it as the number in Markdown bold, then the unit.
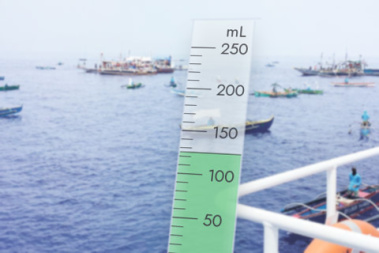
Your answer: **125** mL
